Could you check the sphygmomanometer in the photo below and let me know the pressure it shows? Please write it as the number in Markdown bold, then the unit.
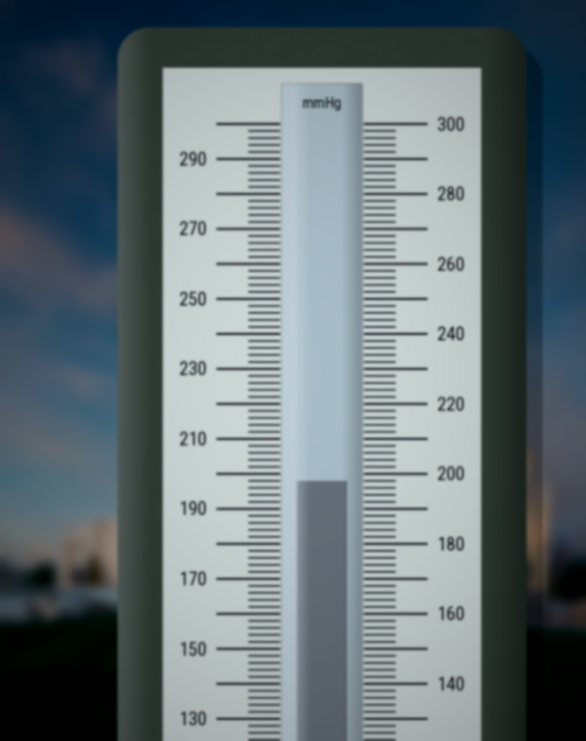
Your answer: **198** mmHg
